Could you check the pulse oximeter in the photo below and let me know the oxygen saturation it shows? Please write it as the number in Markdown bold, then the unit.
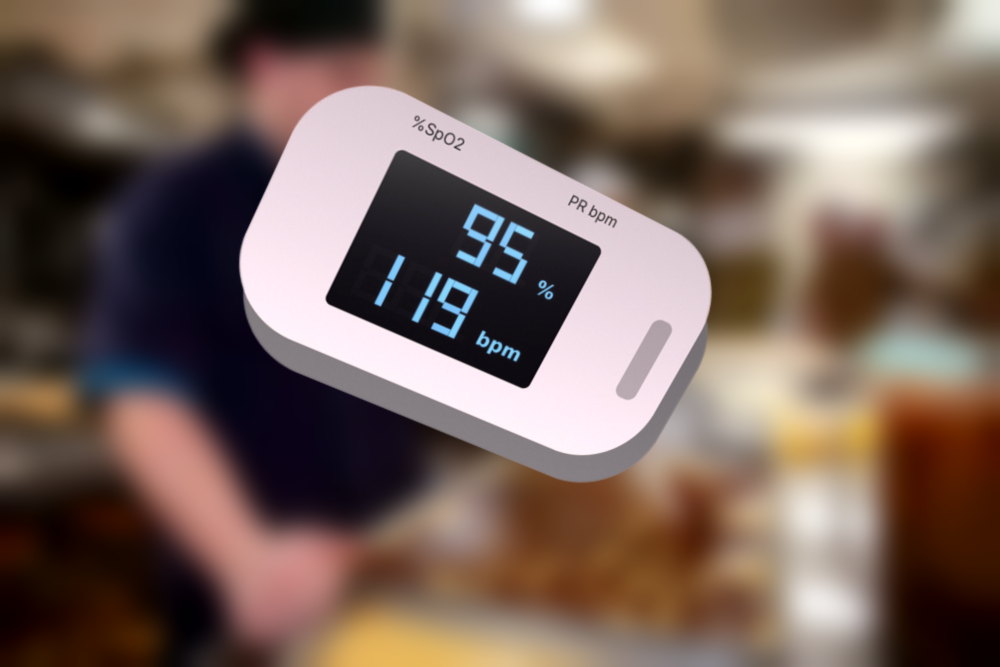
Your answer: **95** %
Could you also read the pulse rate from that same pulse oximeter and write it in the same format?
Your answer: **119** bpm
